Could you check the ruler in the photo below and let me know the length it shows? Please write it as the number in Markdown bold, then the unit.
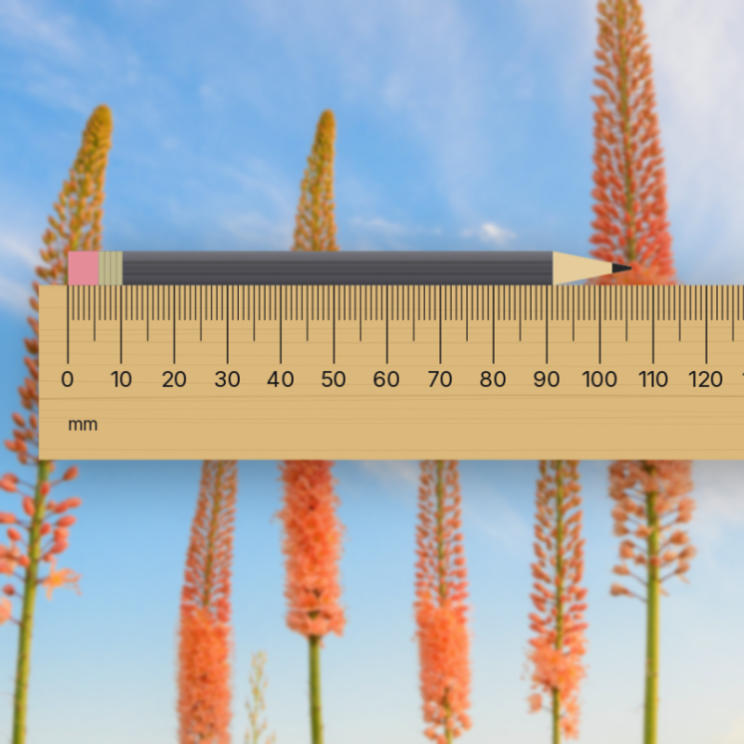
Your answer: **106** mm
